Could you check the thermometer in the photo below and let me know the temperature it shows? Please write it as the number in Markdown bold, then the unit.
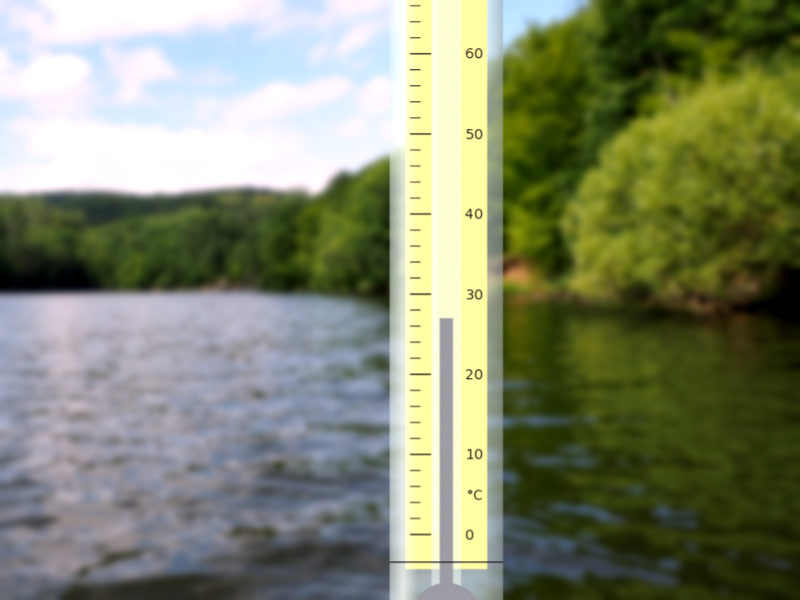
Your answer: **27** °C
